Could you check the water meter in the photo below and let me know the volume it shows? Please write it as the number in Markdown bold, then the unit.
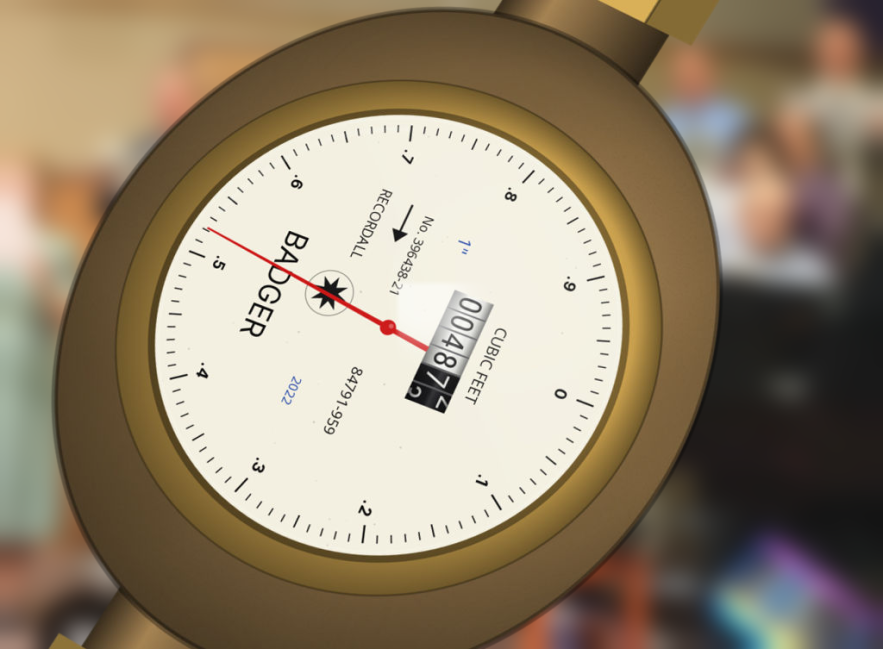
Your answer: **4872.52** ft³
